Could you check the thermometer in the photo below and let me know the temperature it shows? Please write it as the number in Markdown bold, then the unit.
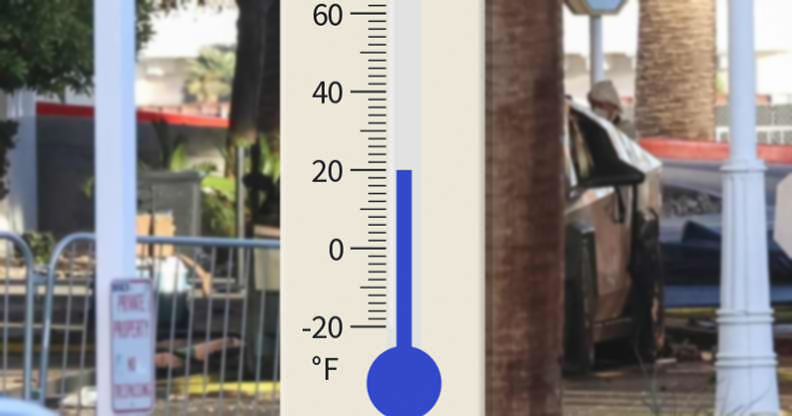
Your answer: **20** °F
